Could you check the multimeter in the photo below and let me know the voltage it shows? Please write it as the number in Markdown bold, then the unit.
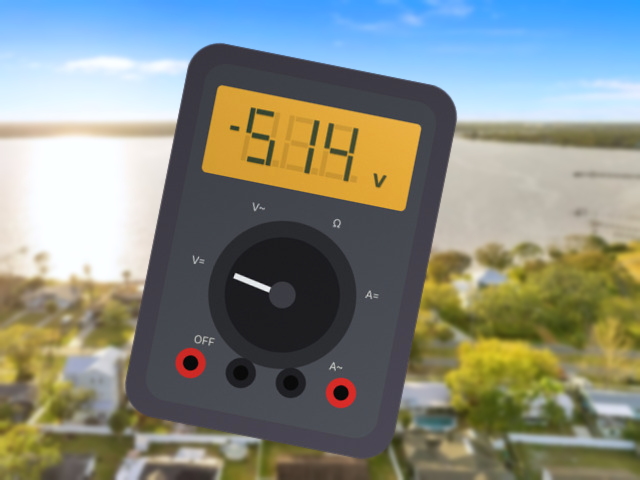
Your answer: **-514** V
